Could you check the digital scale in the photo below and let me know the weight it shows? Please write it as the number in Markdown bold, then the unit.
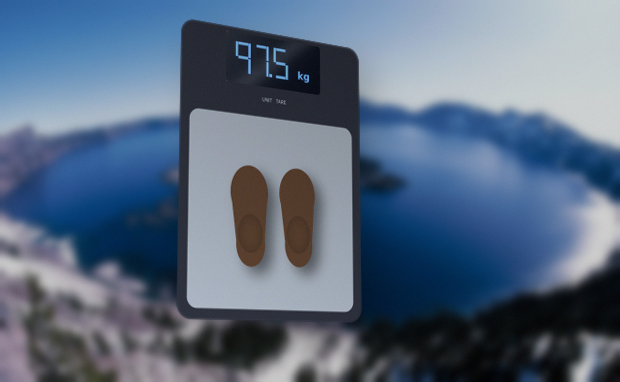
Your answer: **97.5** kg
